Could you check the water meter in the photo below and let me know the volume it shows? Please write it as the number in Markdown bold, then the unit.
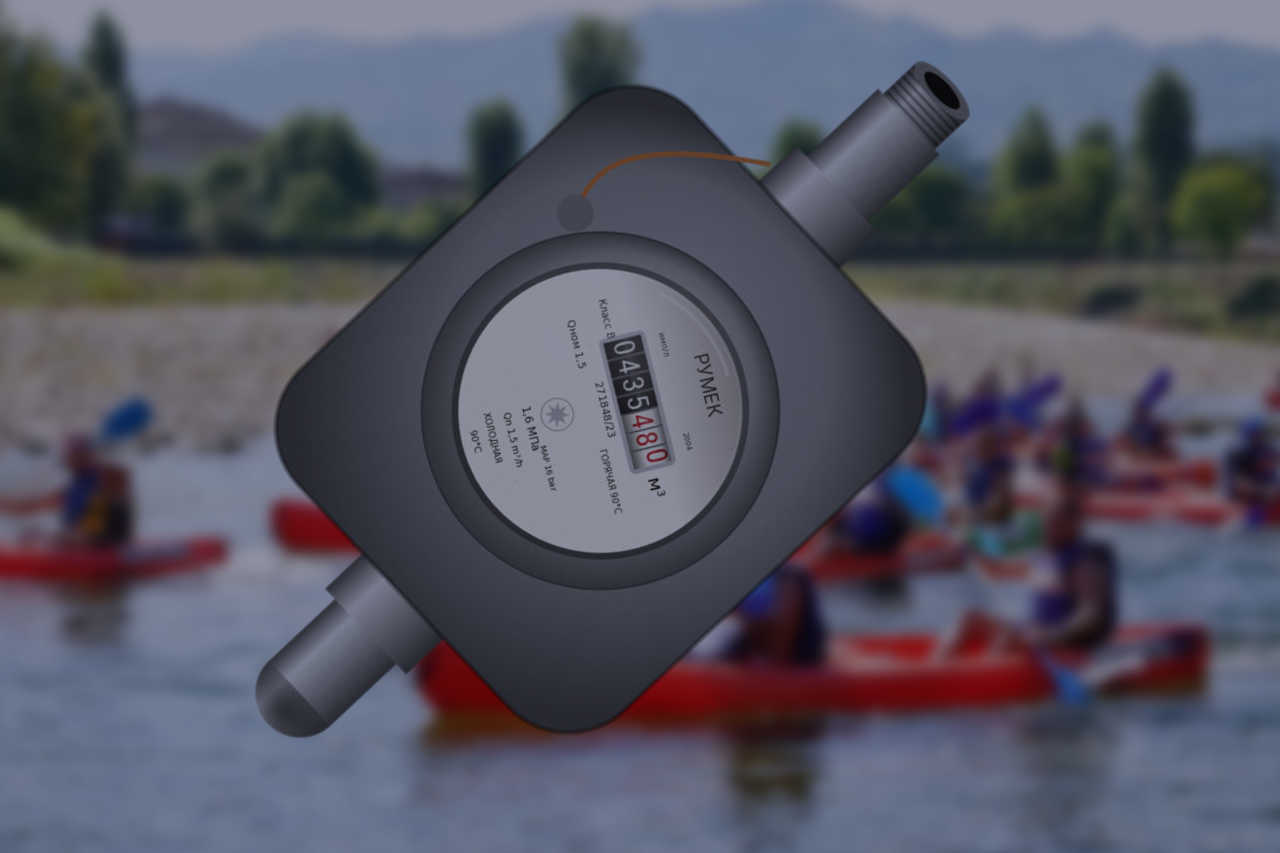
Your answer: **435.480** m³
